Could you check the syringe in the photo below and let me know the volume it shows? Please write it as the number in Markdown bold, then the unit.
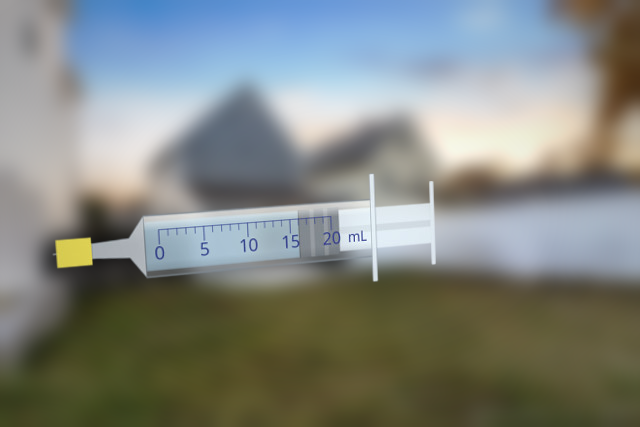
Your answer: **16** mL
